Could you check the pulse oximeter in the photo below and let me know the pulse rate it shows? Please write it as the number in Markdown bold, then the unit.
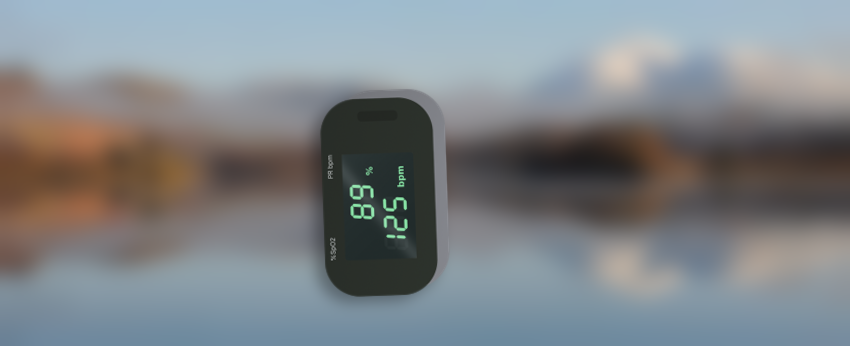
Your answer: **125** bpm
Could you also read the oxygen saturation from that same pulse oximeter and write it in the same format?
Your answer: **89** %
